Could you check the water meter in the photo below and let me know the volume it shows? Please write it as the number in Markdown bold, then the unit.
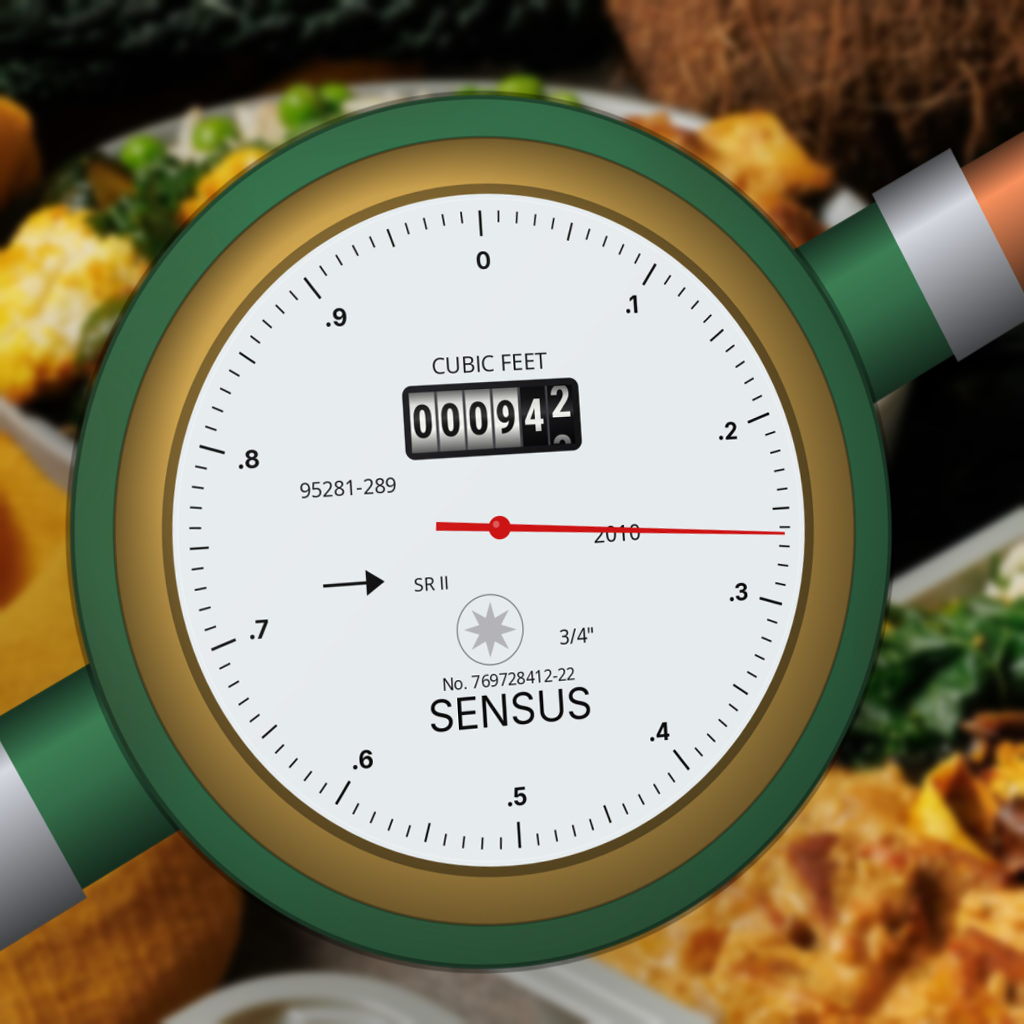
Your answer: **942.26** ft³
